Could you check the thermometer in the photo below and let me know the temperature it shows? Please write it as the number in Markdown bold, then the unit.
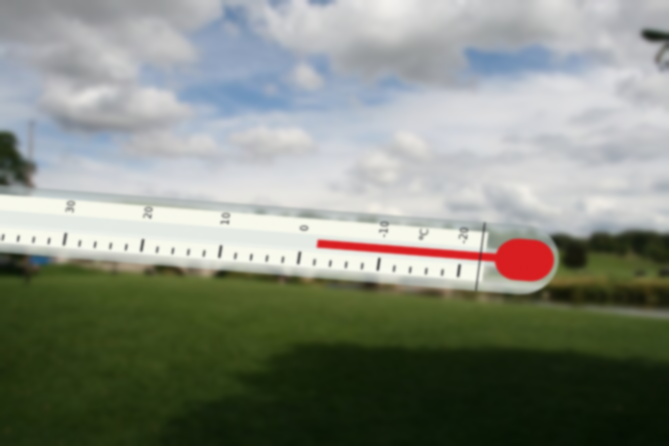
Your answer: **-2** °C
